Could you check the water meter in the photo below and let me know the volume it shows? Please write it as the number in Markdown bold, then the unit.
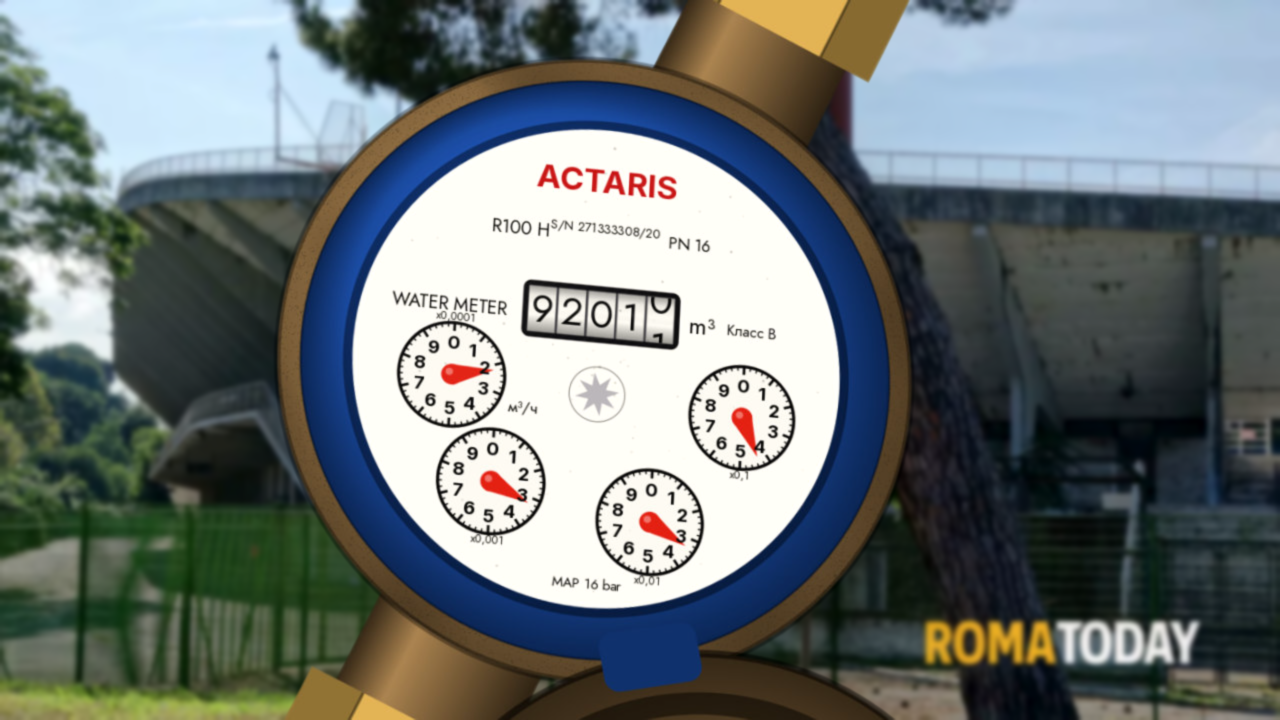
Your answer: **92010.4332** m³
